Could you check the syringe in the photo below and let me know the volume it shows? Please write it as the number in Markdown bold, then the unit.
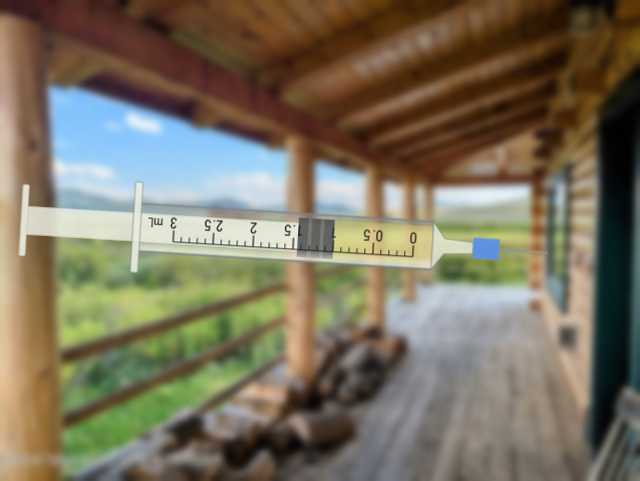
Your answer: **1** mL
